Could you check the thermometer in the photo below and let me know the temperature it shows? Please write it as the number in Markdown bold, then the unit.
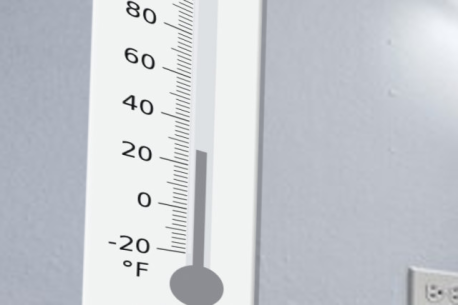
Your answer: **28** °F
